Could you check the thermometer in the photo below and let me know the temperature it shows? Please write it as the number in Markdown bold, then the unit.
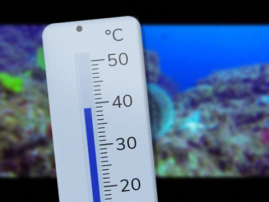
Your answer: **39** °C
